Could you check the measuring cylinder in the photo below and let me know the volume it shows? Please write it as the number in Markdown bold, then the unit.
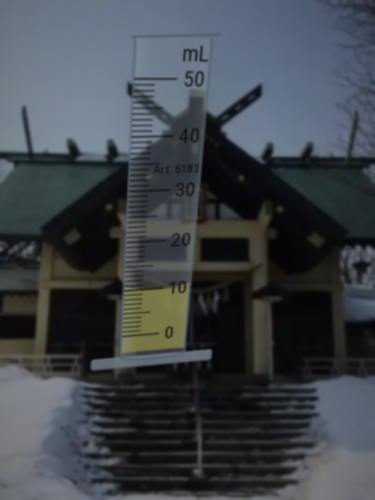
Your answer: **10** mL
